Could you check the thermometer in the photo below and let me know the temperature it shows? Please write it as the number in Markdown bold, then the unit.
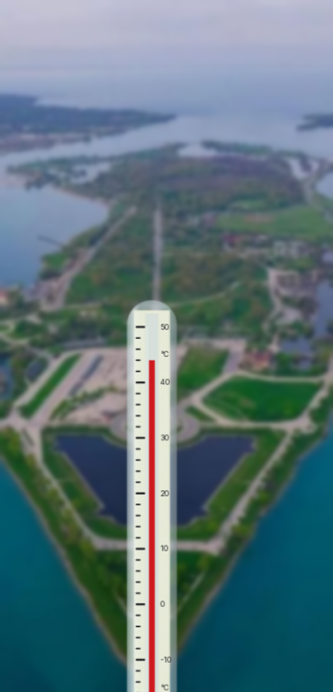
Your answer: **44** °C
